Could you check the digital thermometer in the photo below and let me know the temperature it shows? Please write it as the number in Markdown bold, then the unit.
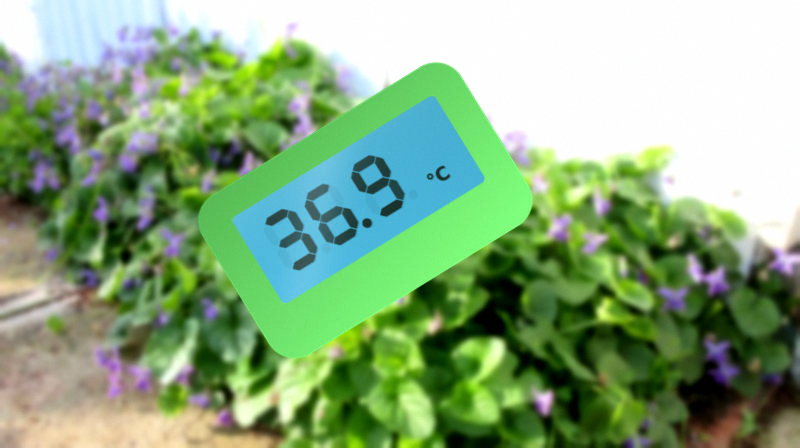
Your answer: **36.9** °C
